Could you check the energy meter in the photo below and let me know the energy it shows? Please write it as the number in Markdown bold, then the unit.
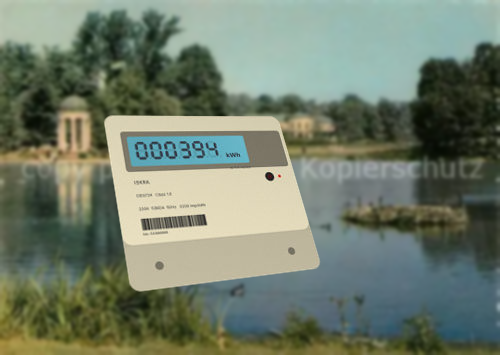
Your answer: **394** kWh
